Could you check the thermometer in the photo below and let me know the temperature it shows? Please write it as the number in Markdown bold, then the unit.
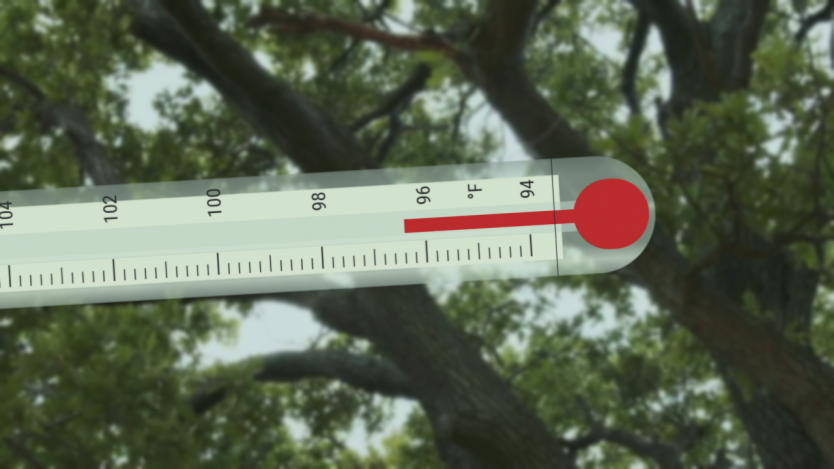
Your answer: **96.4** °F
